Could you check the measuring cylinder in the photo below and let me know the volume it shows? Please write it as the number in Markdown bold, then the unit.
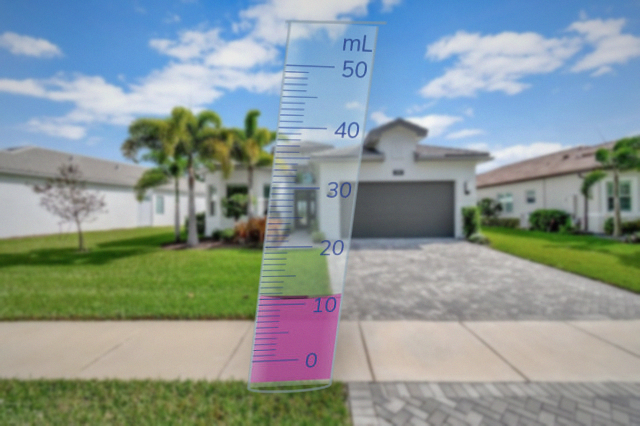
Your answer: **11** mL
